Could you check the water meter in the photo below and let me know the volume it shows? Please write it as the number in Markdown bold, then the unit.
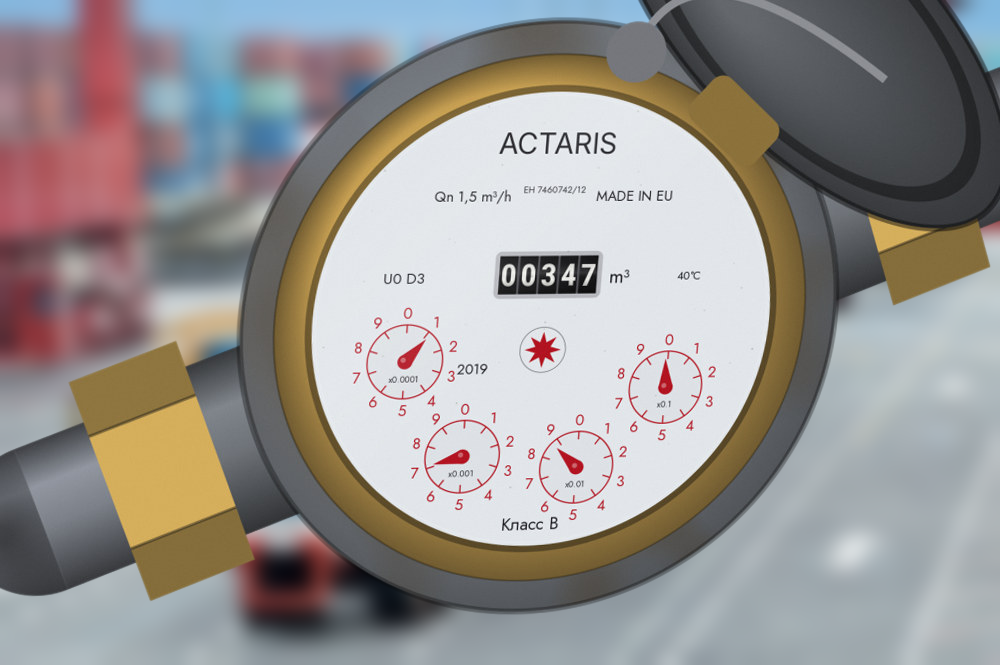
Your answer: **346.9871** m³
